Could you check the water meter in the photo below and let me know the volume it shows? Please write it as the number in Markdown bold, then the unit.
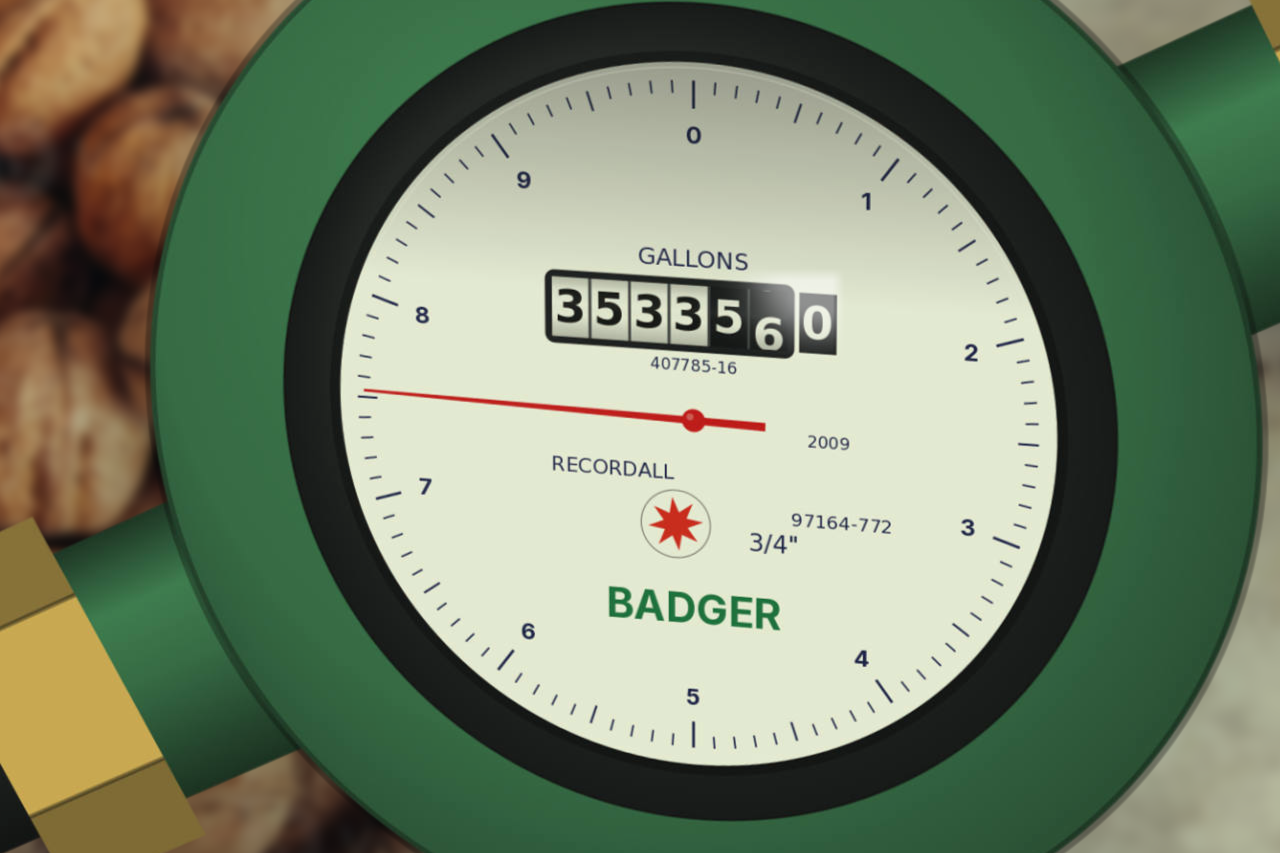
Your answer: **3533557.5** gal
